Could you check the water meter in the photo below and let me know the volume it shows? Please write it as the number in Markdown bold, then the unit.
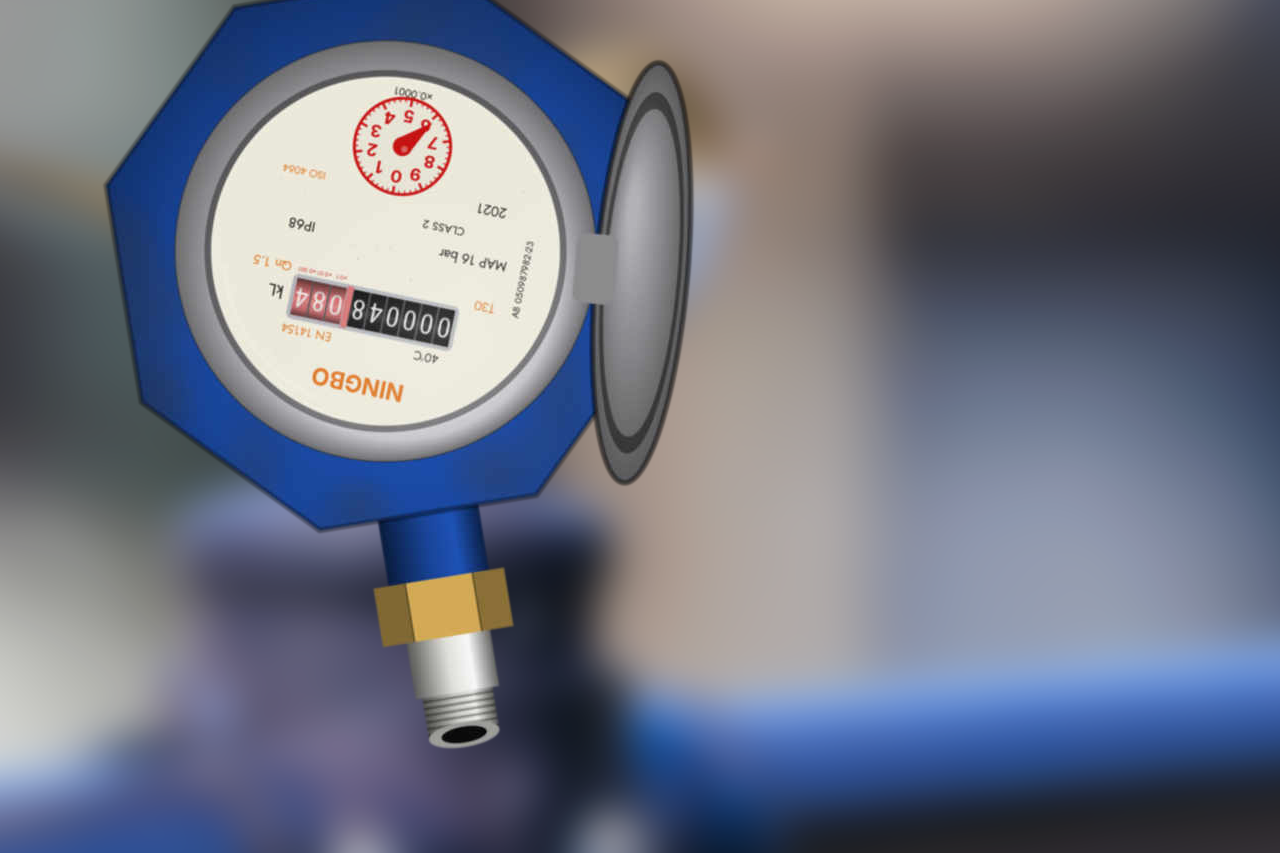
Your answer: **48.0846** kL
